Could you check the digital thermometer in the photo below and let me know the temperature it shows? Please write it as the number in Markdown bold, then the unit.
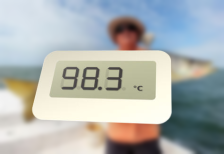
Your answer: **98.3** °C
